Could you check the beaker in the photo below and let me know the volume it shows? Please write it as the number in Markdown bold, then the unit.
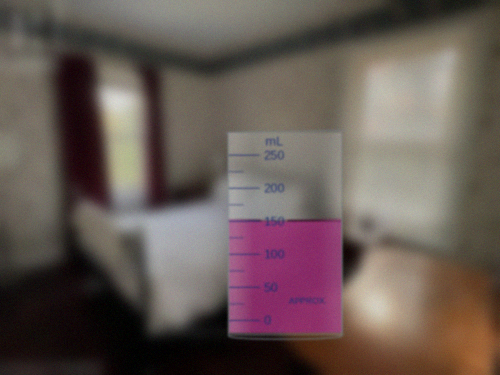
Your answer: **150** mL
